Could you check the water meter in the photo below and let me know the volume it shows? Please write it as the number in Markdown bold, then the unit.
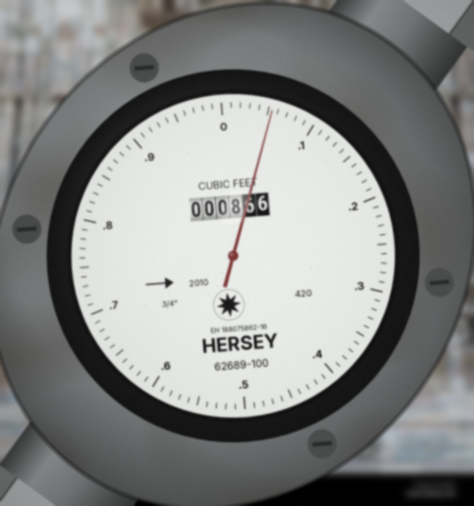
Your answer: **866.05** ft³
